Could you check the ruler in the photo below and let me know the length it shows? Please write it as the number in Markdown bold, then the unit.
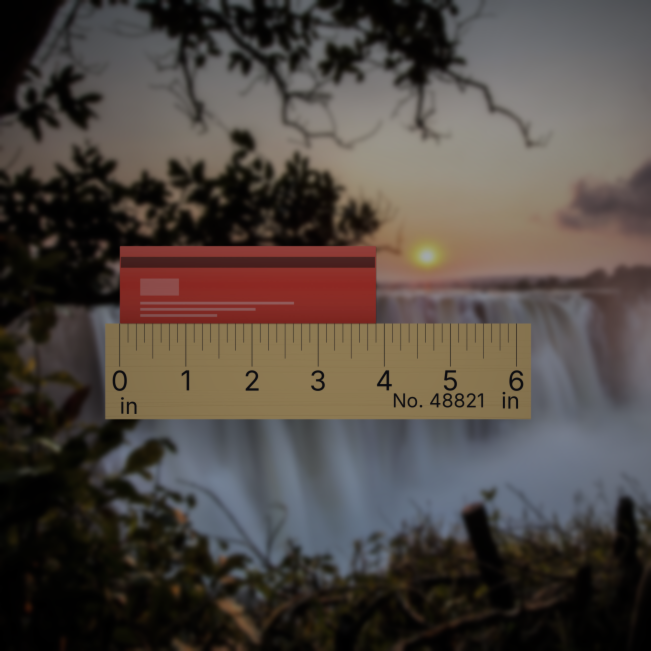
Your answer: **3.875** in
